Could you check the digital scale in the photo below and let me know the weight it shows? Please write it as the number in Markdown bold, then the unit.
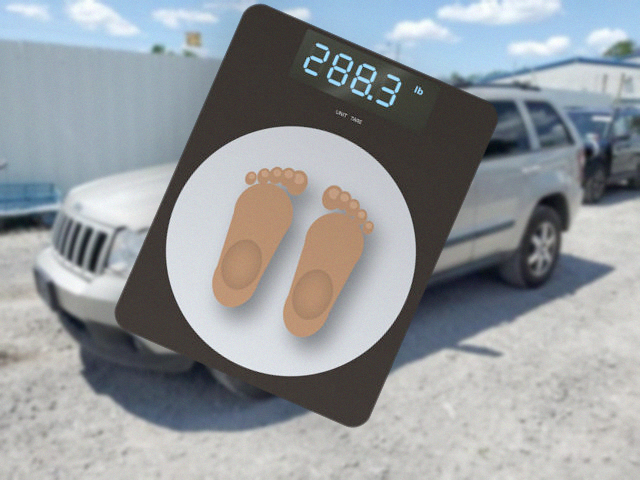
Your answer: **288.3** lb
